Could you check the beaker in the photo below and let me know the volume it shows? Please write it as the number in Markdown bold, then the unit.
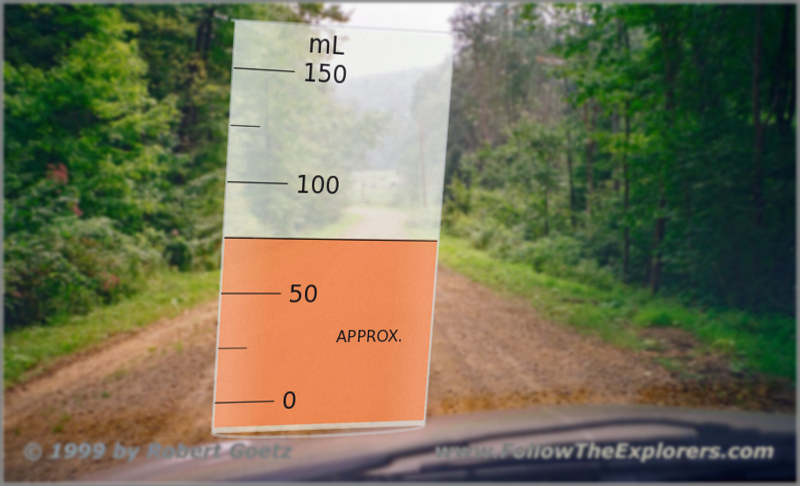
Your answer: **75** mL
